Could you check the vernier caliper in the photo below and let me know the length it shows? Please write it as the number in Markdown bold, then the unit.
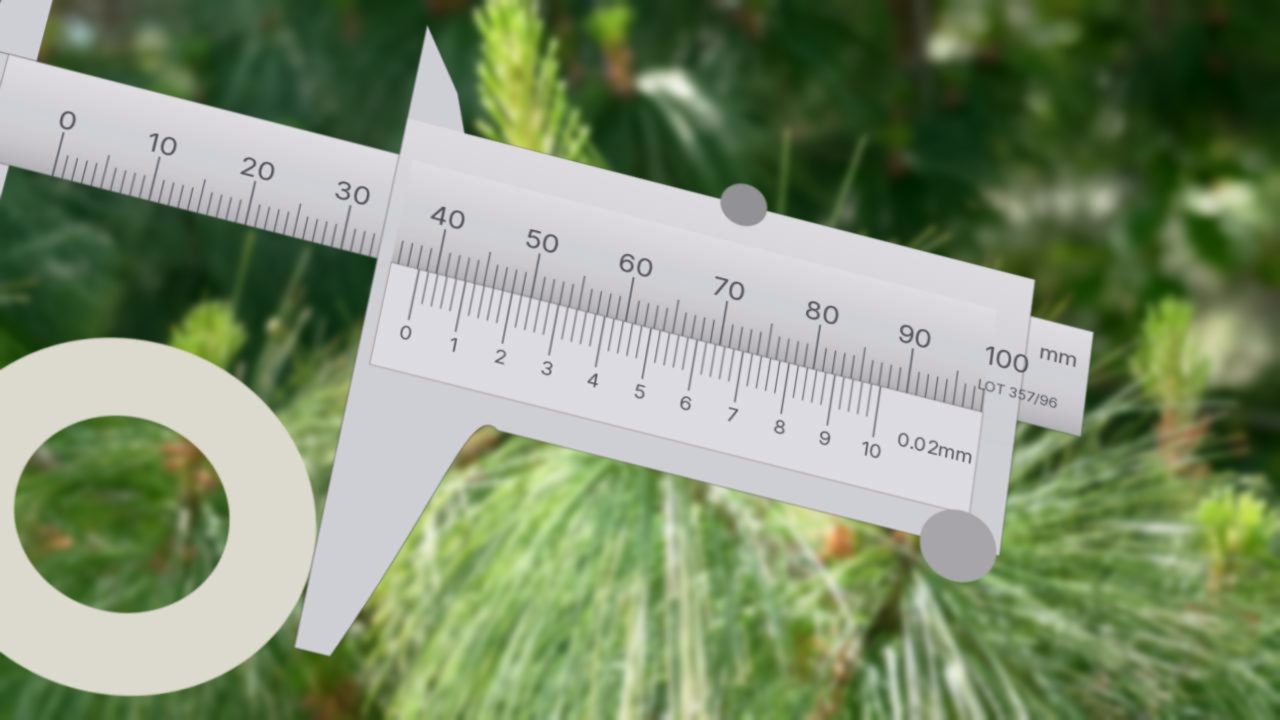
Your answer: **38.2** mm
